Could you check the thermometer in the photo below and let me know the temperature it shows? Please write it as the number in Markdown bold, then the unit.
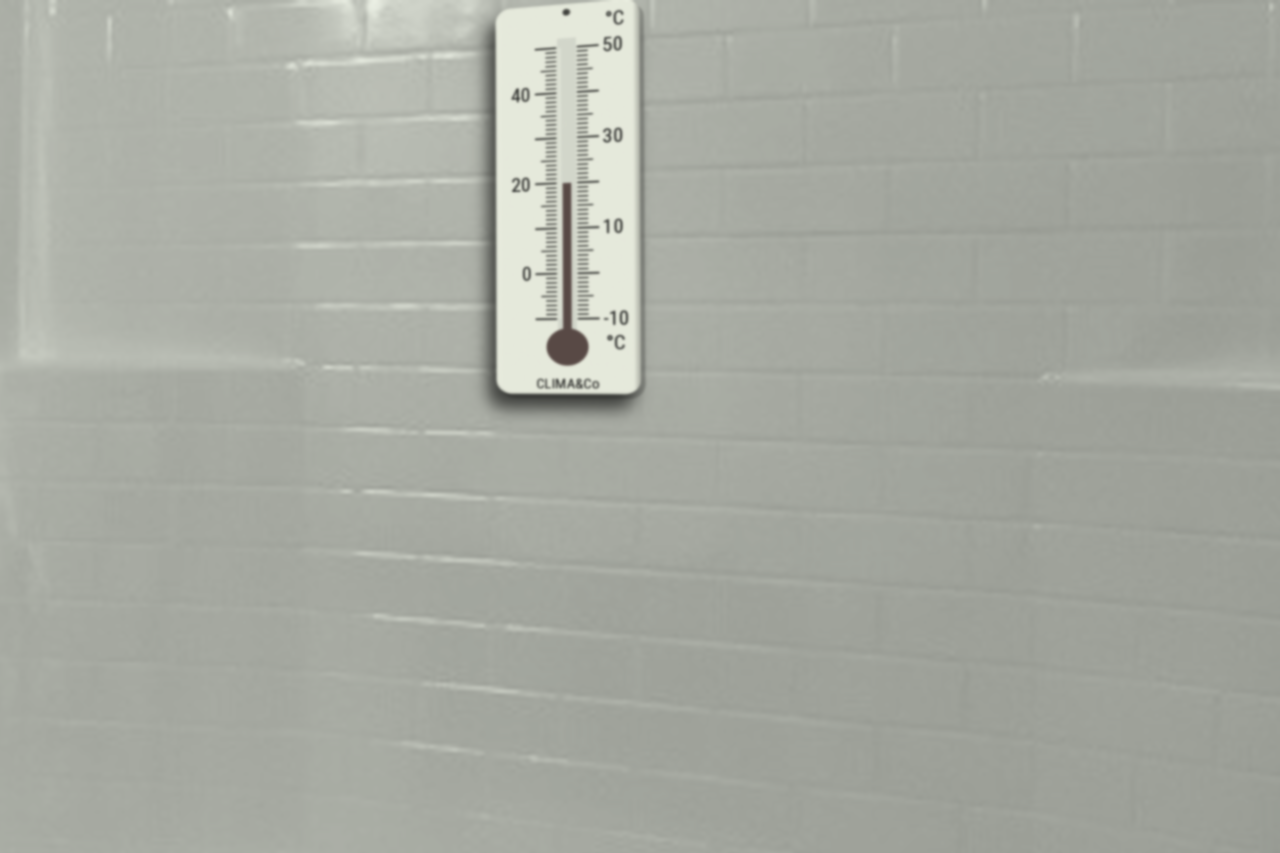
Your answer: **20** °C
